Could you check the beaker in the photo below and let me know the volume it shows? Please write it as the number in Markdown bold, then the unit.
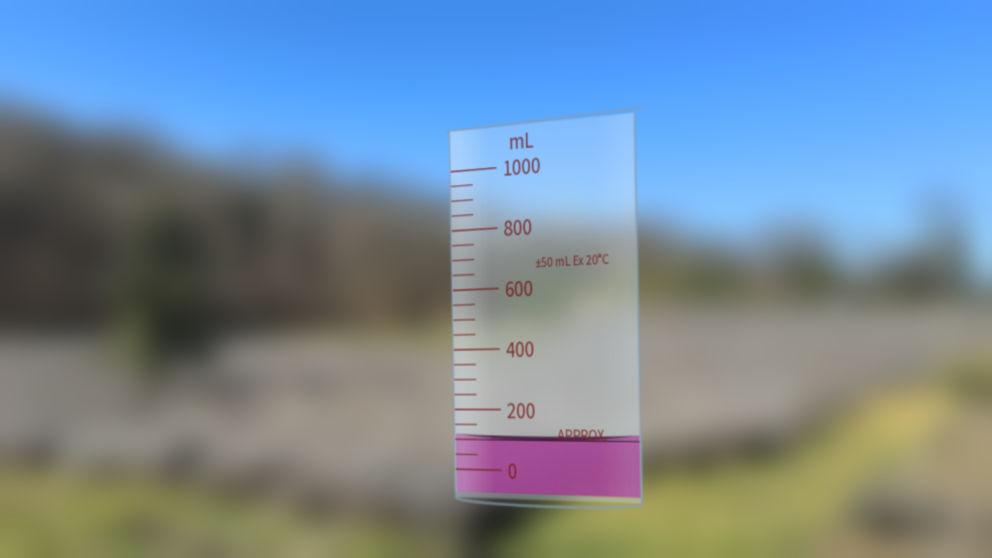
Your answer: **100** mL
